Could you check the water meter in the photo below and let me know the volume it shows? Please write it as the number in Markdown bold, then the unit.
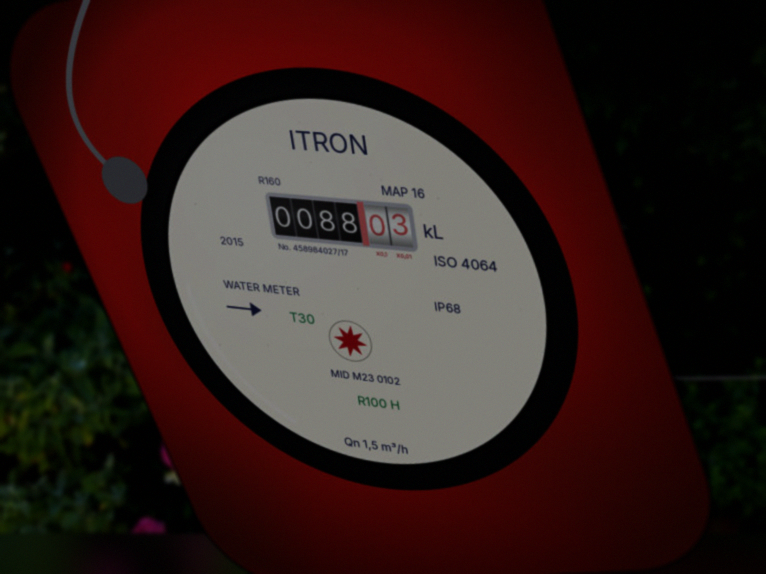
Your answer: **88.03** kL
